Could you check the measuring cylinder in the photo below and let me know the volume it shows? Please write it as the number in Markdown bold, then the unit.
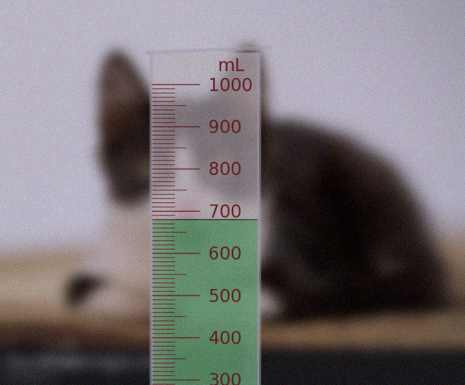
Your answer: **680** mL
